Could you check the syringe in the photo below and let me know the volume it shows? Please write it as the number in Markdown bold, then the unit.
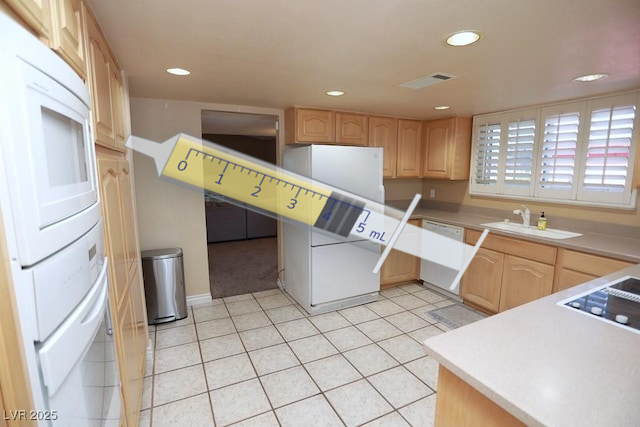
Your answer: **3.8** mL
